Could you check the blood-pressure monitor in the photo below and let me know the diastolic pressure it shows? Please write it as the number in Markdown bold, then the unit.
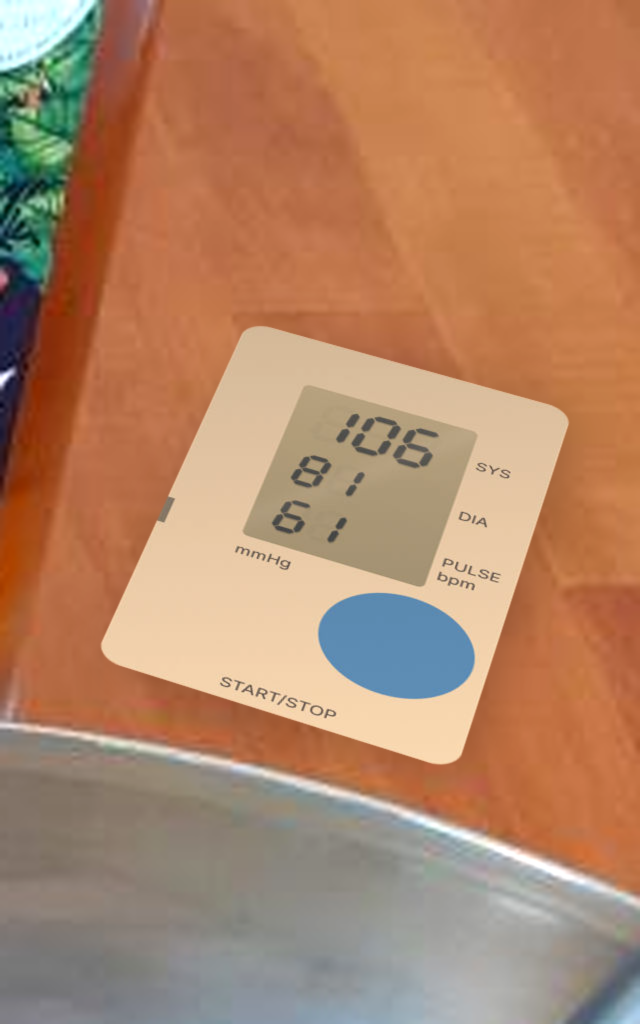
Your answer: **81** mmHg
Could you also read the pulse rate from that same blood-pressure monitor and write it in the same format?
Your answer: **61** bpm
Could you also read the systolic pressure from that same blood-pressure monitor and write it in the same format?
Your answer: **106** mmHg
